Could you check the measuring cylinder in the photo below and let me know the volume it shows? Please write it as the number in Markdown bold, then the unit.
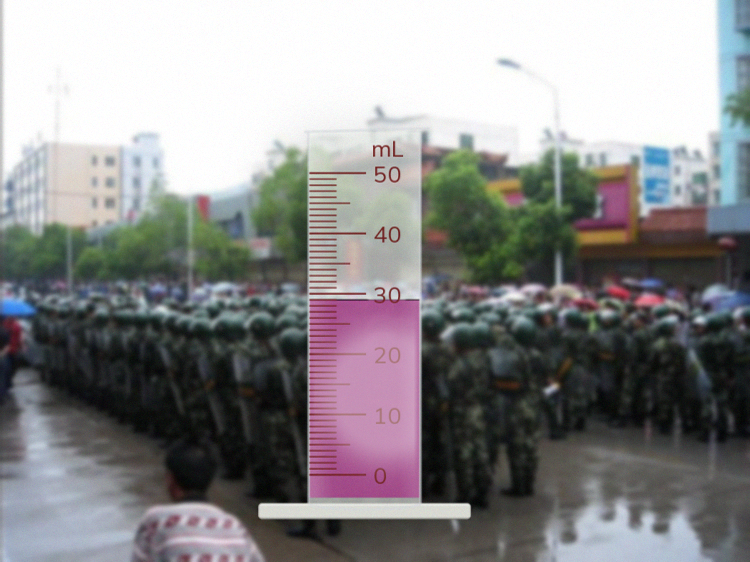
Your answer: **29** mL
